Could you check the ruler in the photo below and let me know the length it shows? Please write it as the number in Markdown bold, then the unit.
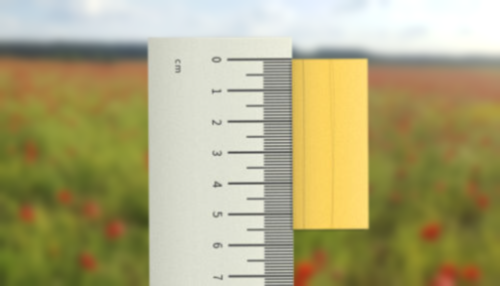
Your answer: **5.5** cm
